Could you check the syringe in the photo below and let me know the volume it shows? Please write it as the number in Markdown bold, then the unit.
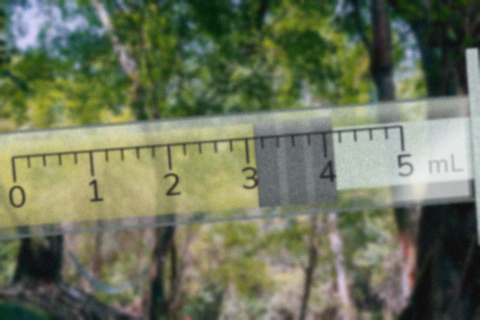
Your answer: **3.1** mL
